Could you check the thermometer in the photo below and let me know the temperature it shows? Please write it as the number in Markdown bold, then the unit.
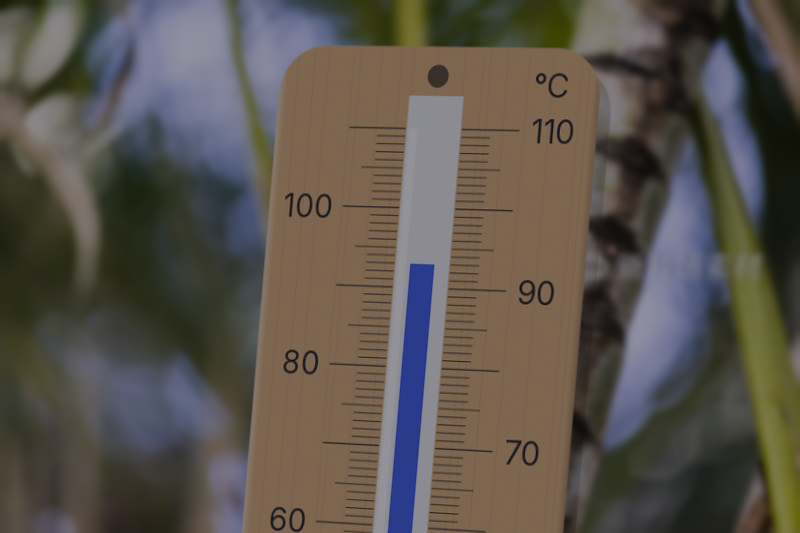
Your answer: **93** °C
